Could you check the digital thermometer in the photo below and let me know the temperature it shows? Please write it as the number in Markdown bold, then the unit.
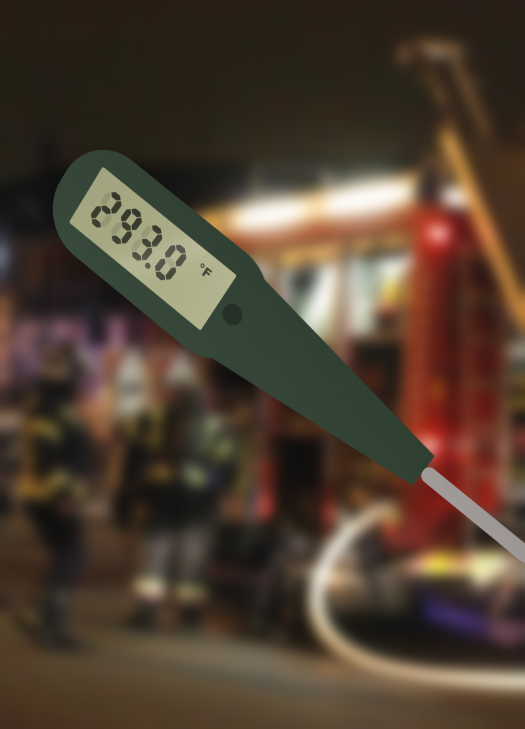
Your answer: **293.0** °F
